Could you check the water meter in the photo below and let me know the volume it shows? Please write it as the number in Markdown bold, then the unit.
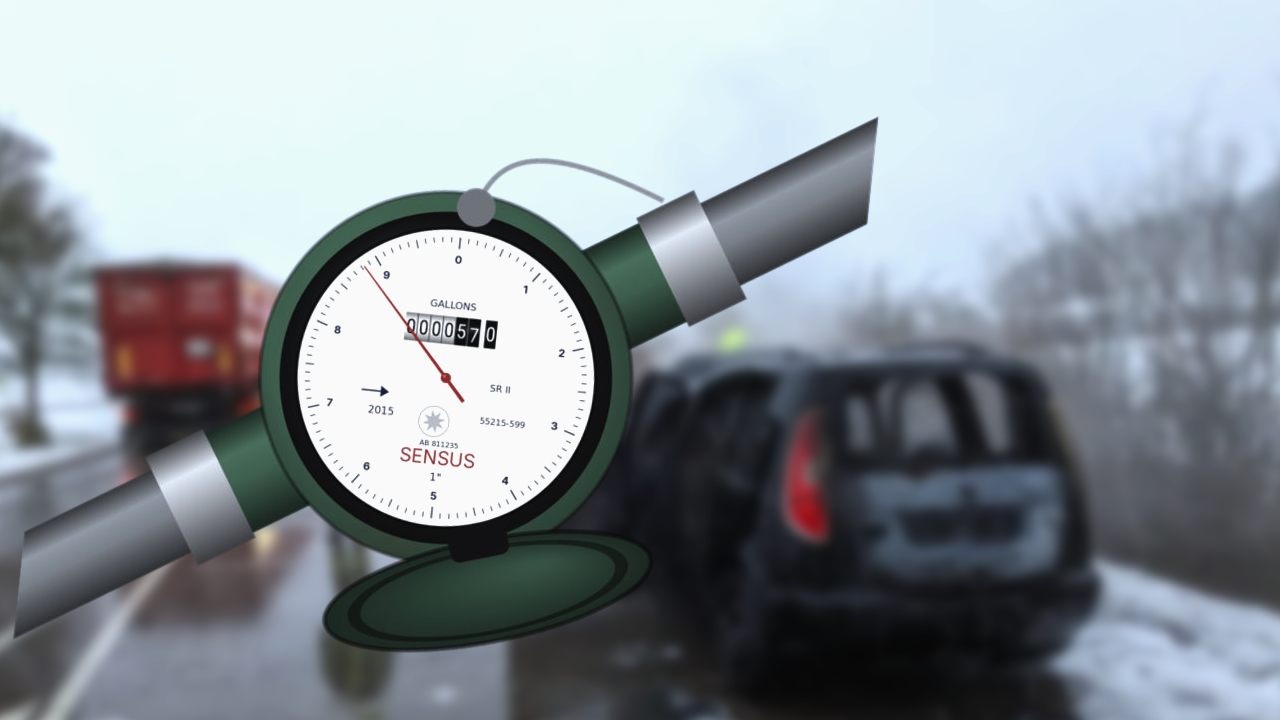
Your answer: **568.8** gal
